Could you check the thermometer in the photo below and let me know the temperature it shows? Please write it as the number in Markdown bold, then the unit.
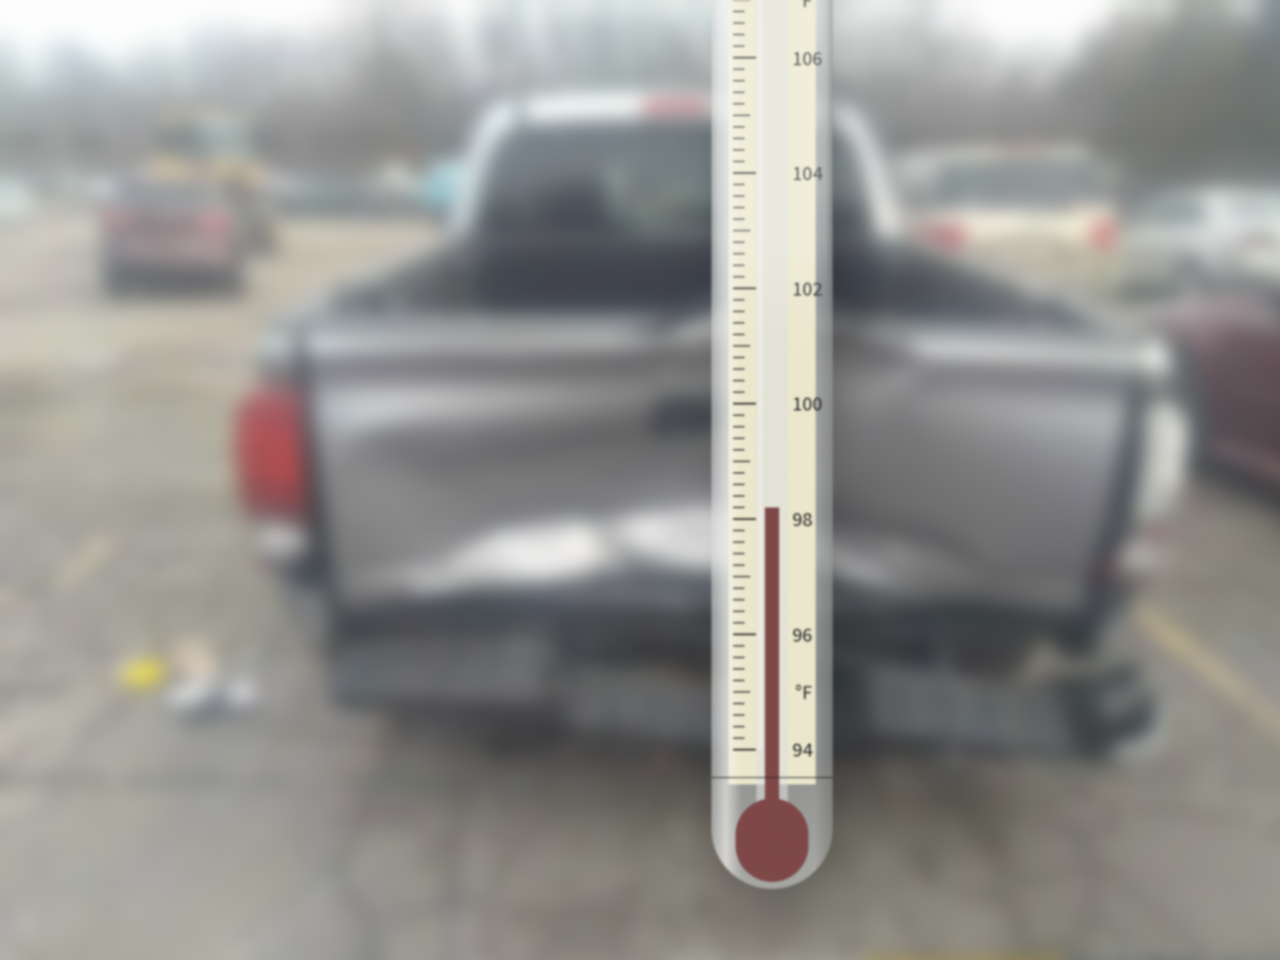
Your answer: **98.2** °F
